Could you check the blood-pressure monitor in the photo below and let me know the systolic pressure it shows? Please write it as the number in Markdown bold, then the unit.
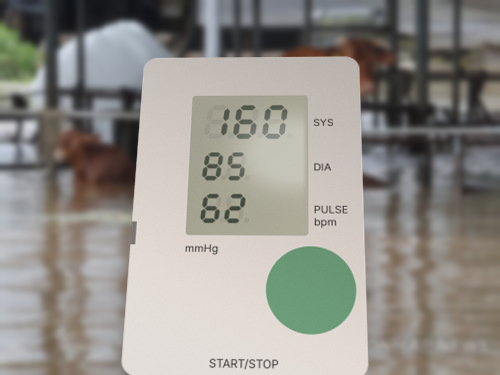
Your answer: **160** mmHg
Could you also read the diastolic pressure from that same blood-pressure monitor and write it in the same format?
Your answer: **85** mmHg
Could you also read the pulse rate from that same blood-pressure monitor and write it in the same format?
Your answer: **62** bpm
